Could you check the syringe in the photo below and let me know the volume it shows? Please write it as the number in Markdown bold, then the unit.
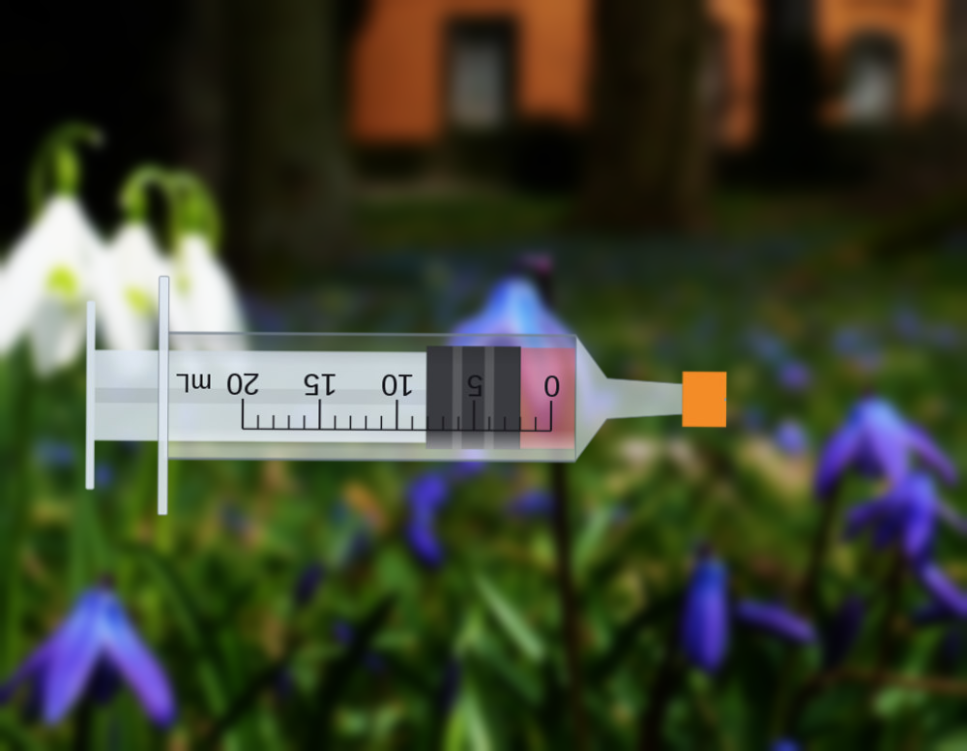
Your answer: **2** mL
